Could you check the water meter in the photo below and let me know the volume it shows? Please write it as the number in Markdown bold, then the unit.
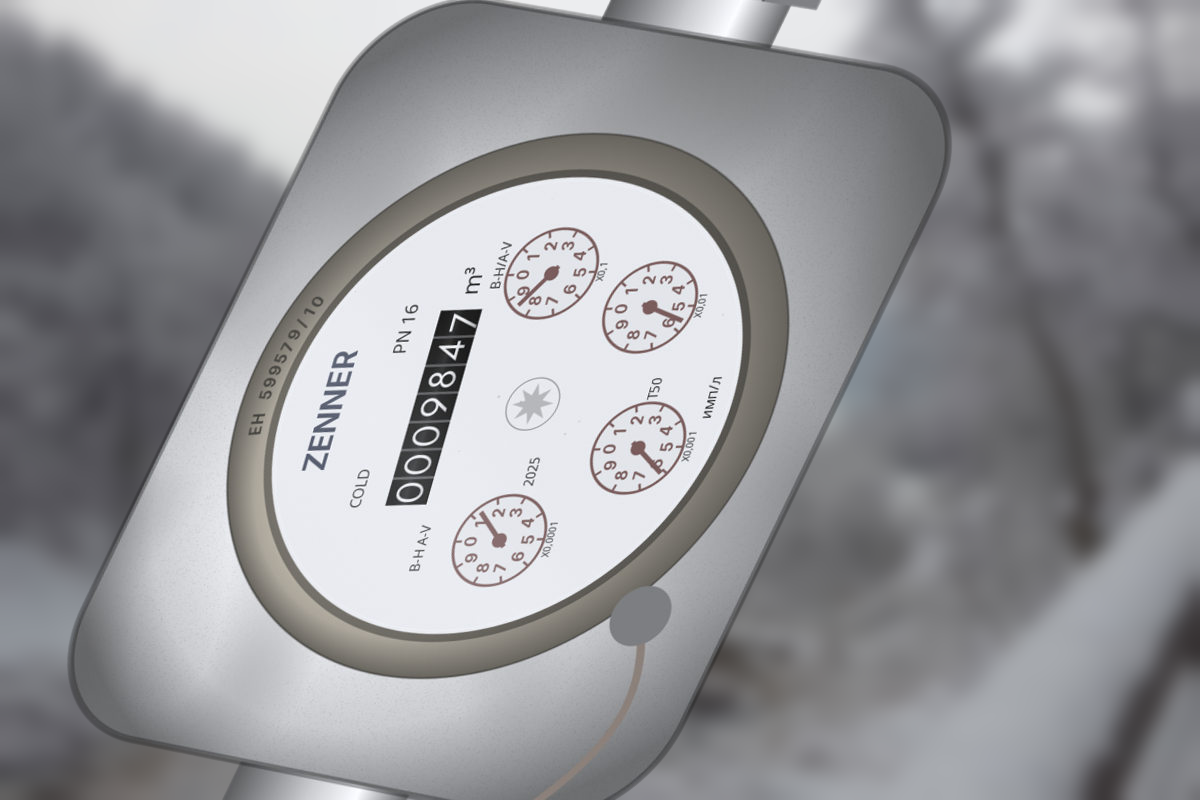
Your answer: **9846.8561** m³
